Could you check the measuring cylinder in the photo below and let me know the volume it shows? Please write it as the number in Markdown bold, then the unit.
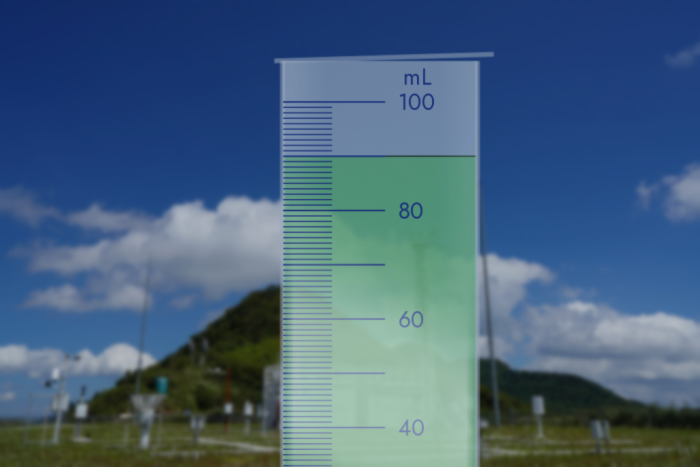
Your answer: **90** mL
